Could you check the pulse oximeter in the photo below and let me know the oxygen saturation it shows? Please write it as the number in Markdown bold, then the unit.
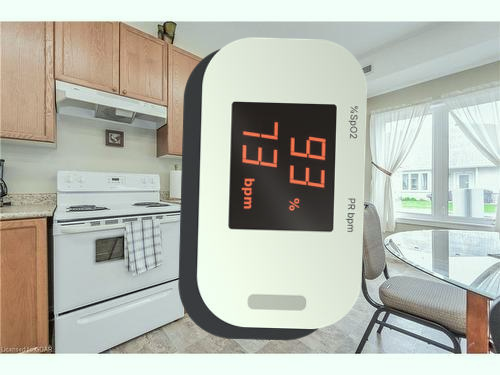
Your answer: **93** %
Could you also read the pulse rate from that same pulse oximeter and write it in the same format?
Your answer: **73** bpm
